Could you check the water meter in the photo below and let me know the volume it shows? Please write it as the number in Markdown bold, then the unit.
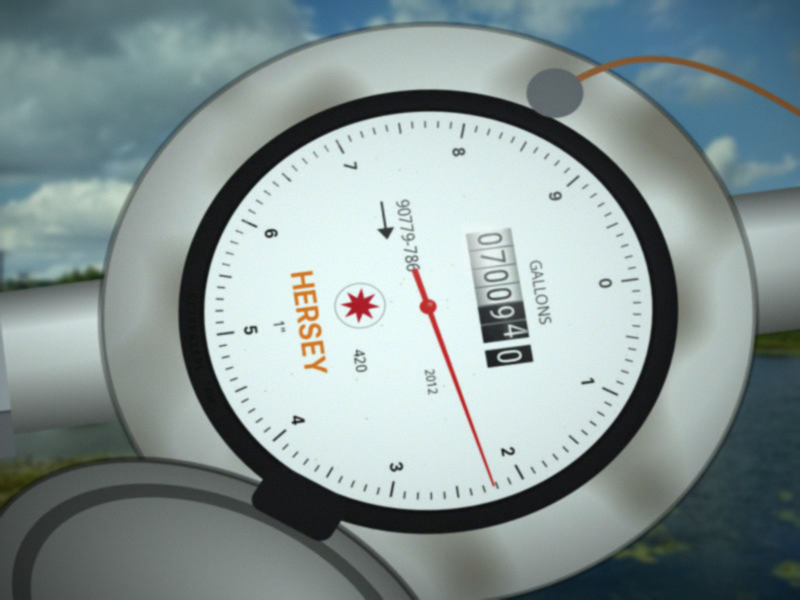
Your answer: **700942.2** gal
